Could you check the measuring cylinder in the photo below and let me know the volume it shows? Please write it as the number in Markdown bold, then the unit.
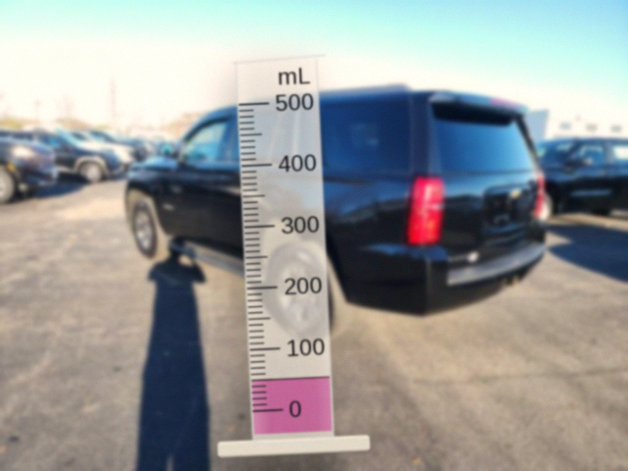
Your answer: **50** mL
